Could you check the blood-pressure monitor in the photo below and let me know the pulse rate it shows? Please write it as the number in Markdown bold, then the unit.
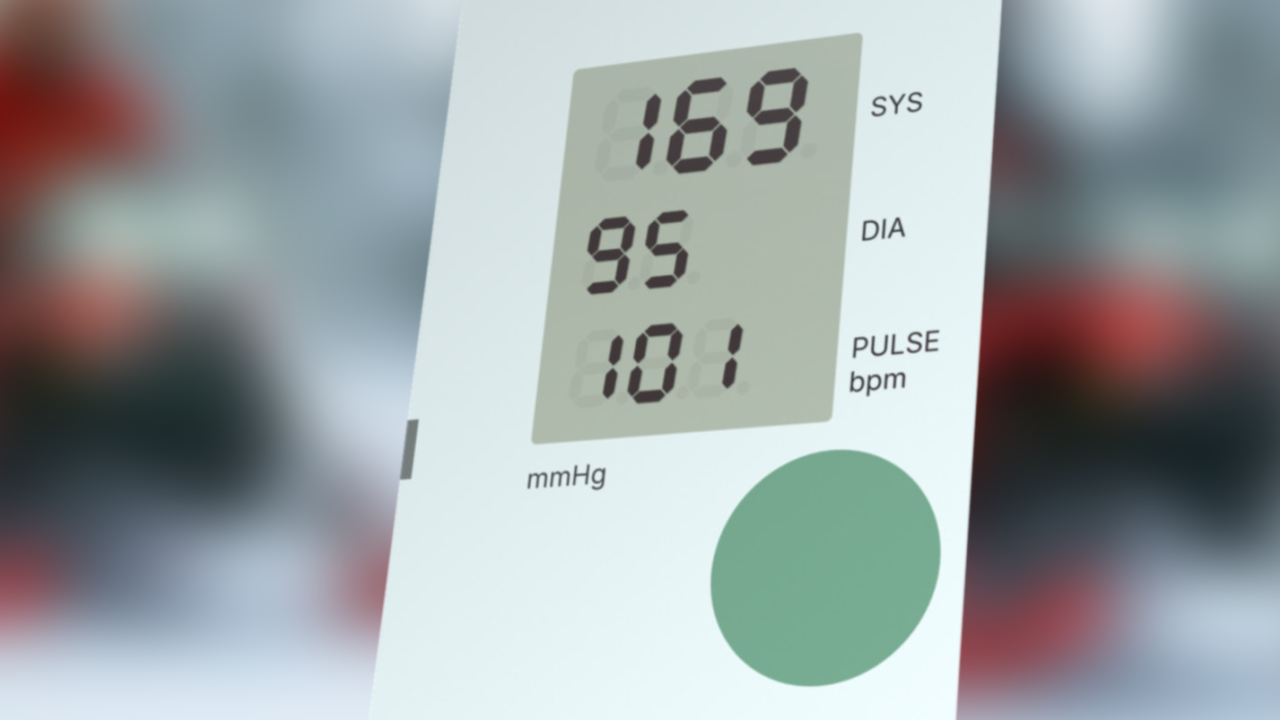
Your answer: **101** bpm
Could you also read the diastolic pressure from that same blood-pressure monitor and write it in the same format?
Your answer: **95** mmHg
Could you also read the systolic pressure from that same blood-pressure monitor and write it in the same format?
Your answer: **169** mmHg
